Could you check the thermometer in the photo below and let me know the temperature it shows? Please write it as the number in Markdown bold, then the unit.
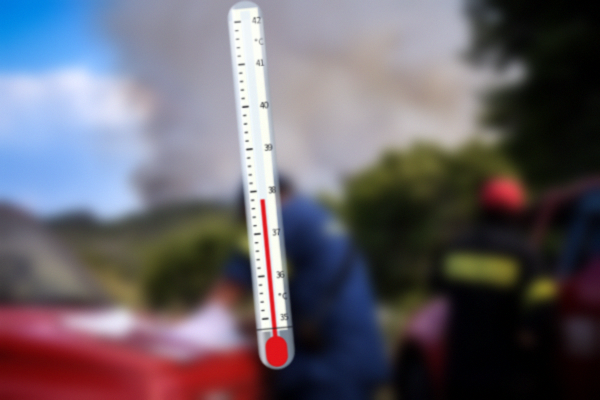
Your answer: **37.8** °C
